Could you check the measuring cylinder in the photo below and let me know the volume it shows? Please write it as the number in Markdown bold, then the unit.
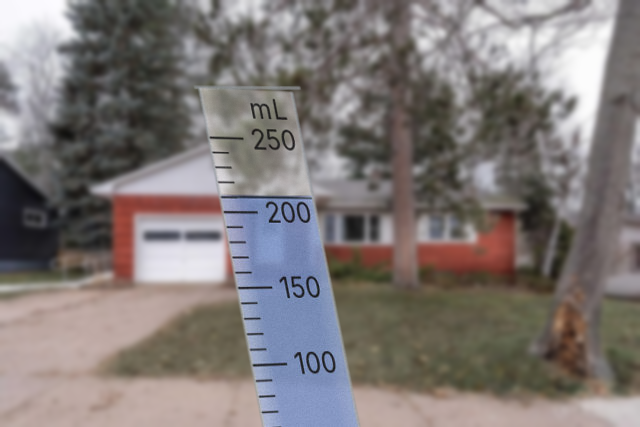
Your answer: **210** mL
